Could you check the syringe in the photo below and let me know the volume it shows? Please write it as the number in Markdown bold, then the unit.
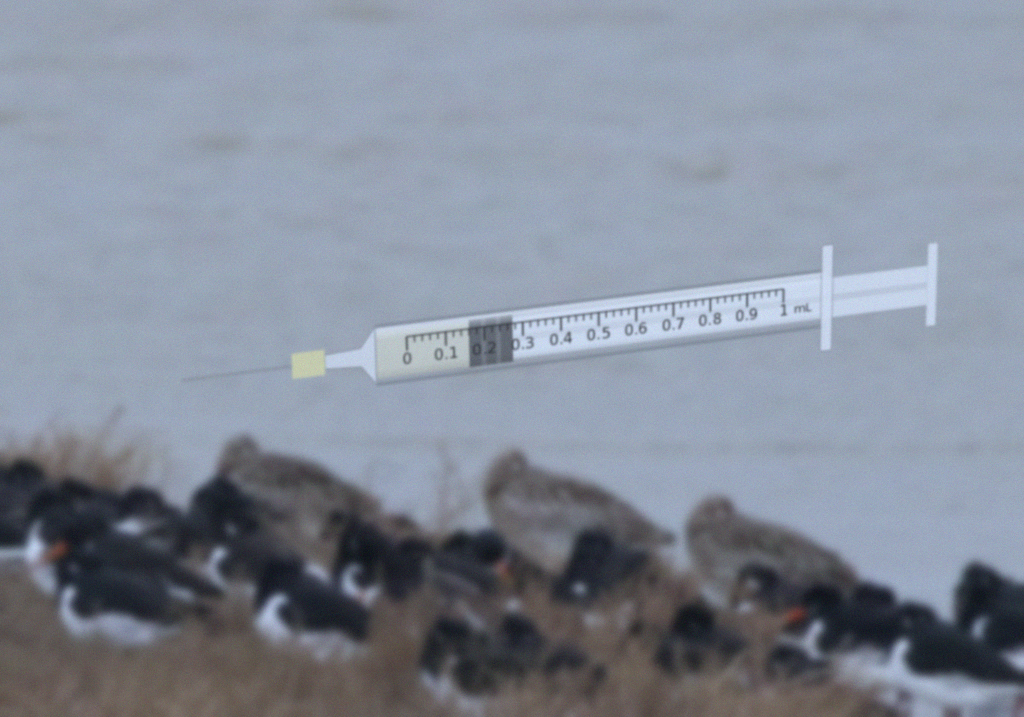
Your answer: **0.16** mL
